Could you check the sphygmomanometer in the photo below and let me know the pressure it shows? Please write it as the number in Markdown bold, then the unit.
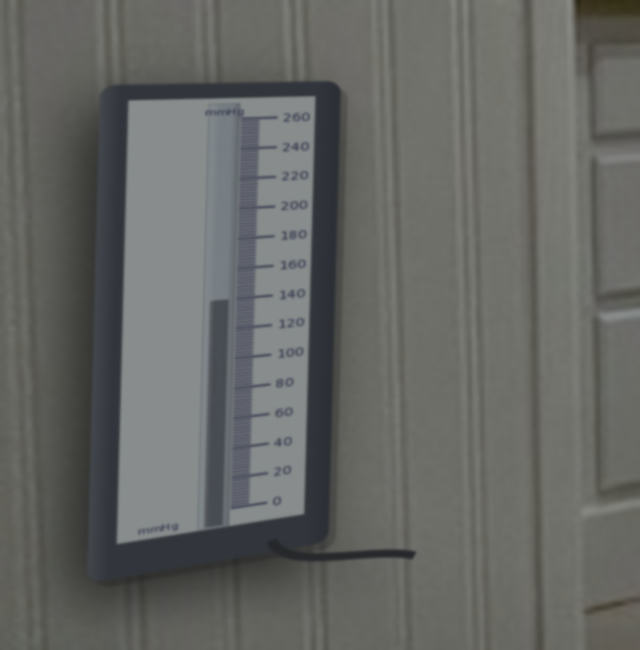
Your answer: **140** mmHg
